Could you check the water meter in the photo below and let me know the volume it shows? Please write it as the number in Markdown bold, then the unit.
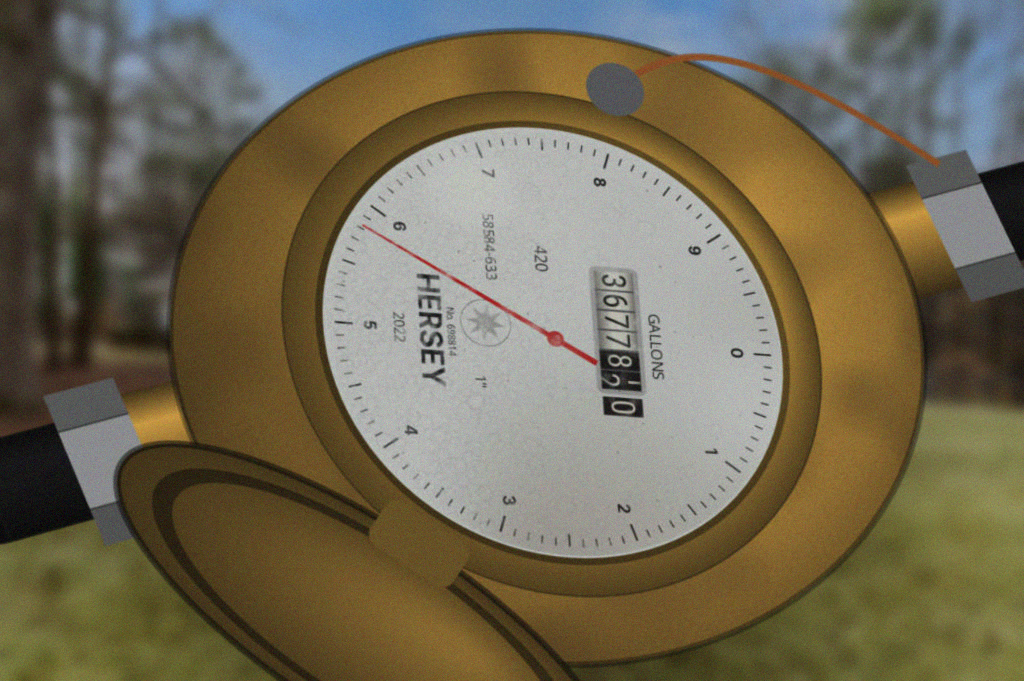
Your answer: **3677815.8** gal
